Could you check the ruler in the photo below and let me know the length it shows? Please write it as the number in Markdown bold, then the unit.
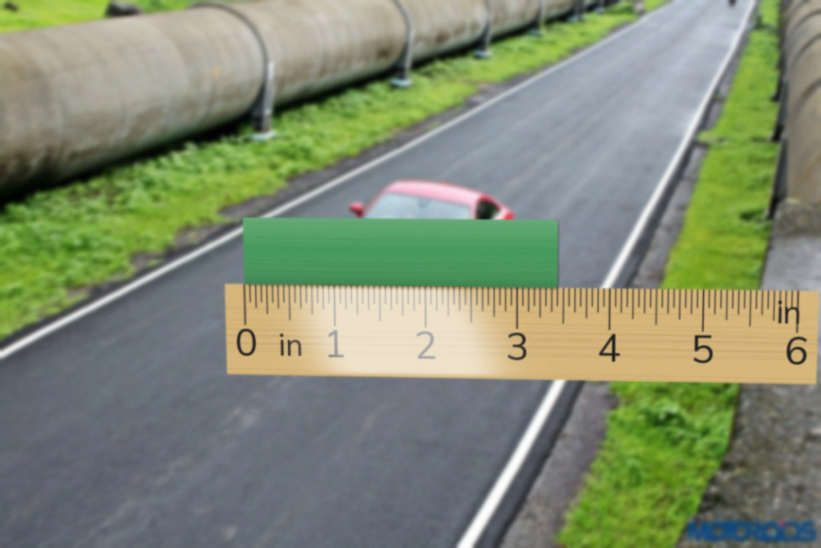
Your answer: **3.4375** in
